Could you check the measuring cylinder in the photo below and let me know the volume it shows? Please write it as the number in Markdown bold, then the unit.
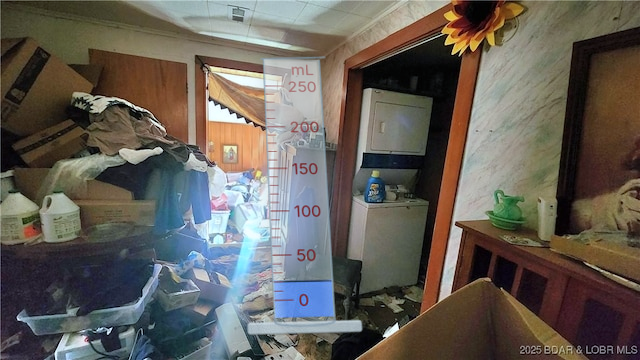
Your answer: **20** mL
